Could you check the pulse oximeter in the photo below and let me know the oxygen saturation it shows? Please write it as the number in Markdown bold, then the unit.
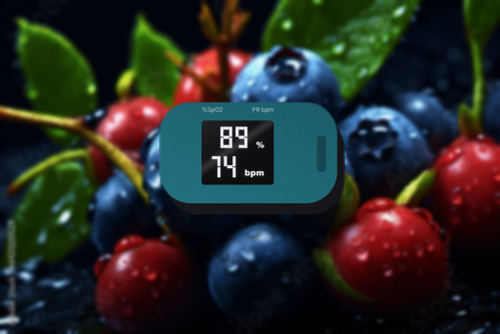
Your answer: **89** %
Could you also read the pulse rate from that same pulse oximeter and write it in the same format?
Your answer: **74** bpm
